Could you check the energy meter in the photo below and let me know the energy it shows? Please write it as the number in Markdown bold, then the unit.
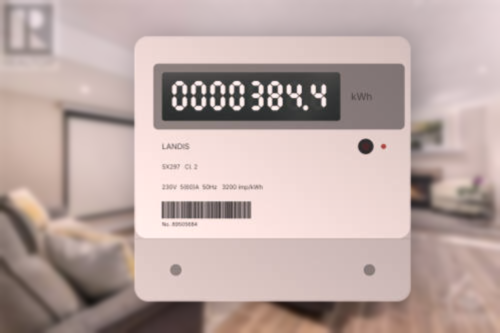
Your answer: **384.4** kWh
